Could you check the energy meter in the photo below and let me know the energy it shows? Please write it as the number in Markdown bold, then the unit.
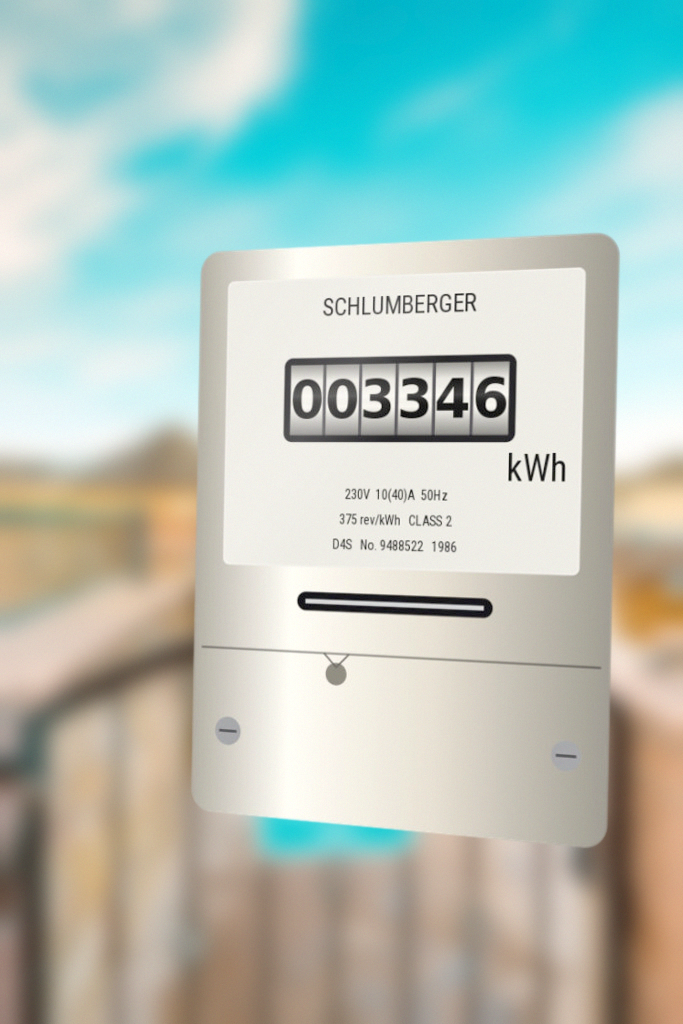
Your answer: **3346** kWh
